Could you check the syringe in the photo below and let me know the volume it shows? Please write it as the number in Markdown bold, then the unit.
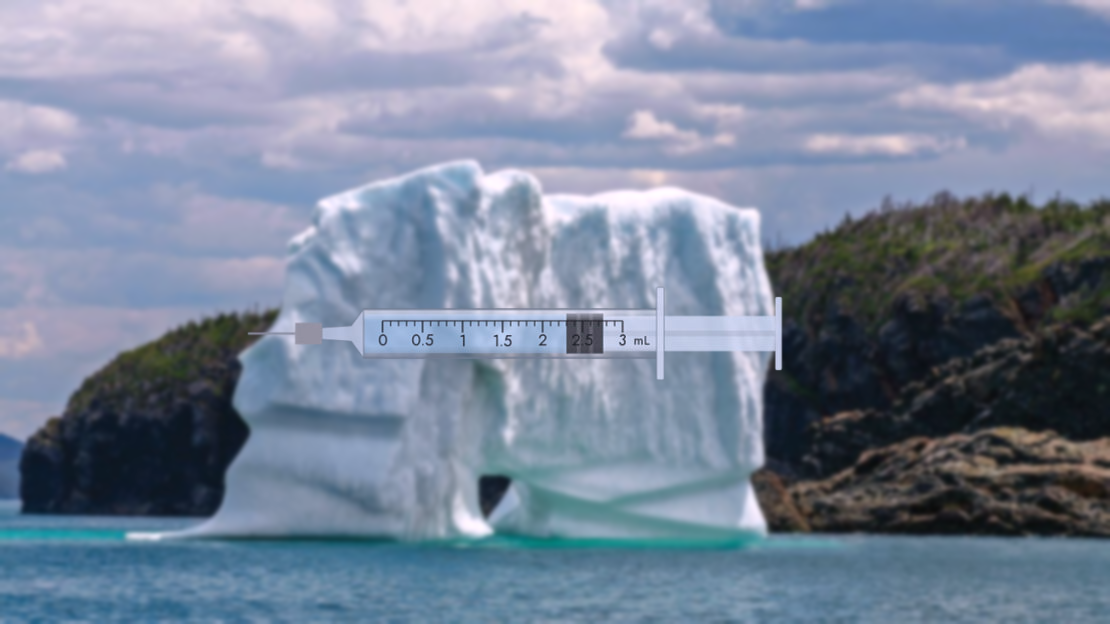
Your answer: **2.3** mL
